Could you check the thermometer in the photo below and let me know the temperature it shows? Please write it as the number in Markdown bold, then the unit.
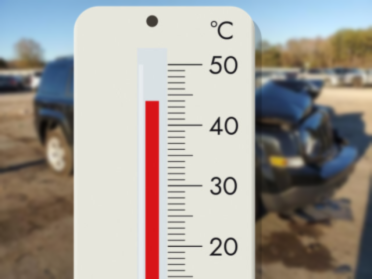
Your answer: **44** °C
